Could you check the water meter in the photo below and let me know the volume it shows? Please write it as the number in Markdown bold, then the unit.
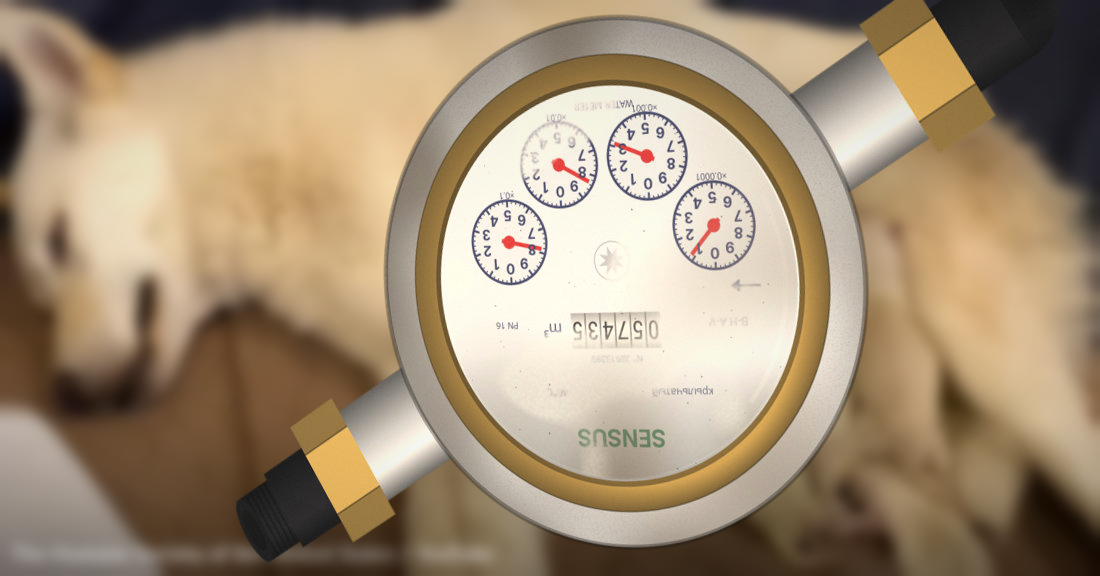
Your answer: **57435.7831** m³
